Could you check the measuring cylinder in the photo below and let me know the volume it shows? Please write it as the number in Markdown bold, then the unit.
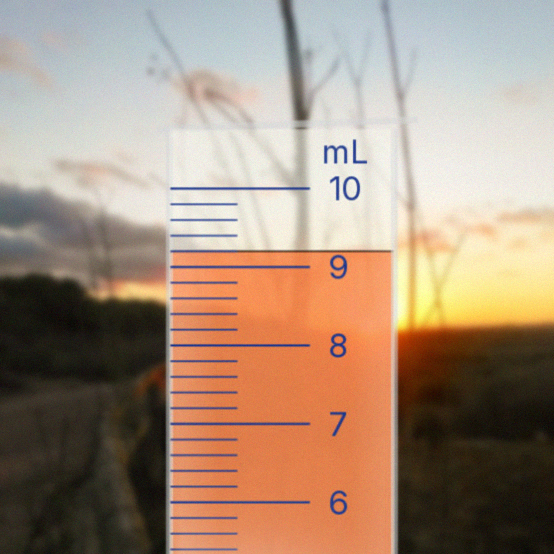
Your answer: **9.2** mL
